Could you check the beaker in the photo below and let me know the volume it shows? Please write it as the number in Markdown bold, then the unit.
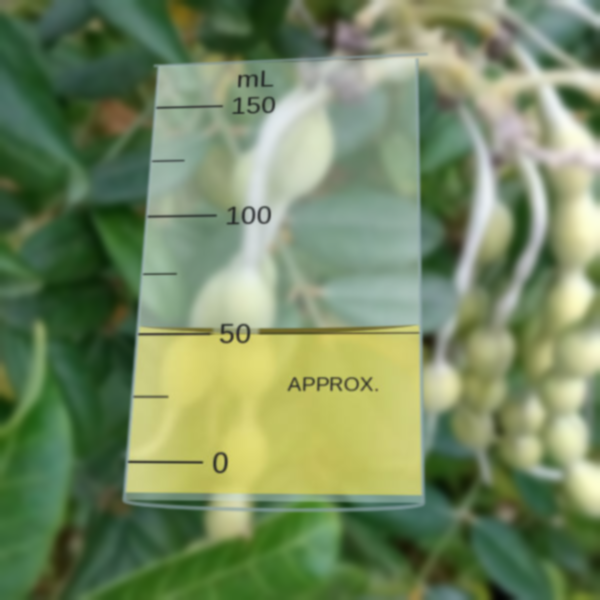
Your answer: **50** mL
